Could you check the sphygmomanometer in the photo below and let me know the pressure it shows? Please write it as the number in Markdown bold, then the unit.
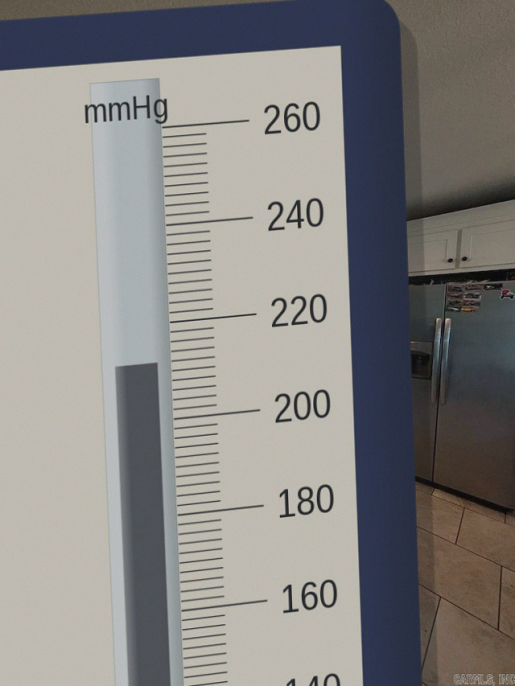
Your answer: **212** mmHg
